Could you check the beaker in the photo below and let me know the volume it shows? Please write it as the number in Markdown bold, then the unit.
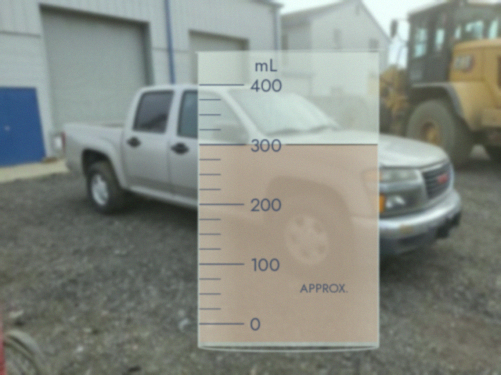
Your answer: **300** mL
